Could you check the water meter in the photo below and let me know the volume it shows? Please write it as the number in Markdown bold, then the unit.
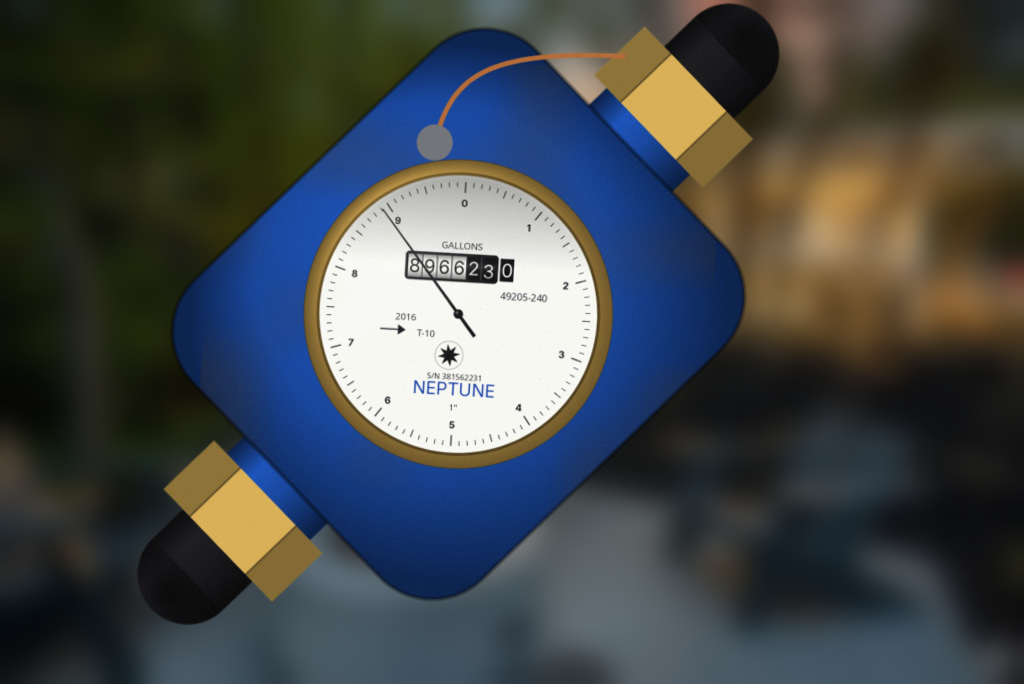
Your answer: **8966228.9** gal
